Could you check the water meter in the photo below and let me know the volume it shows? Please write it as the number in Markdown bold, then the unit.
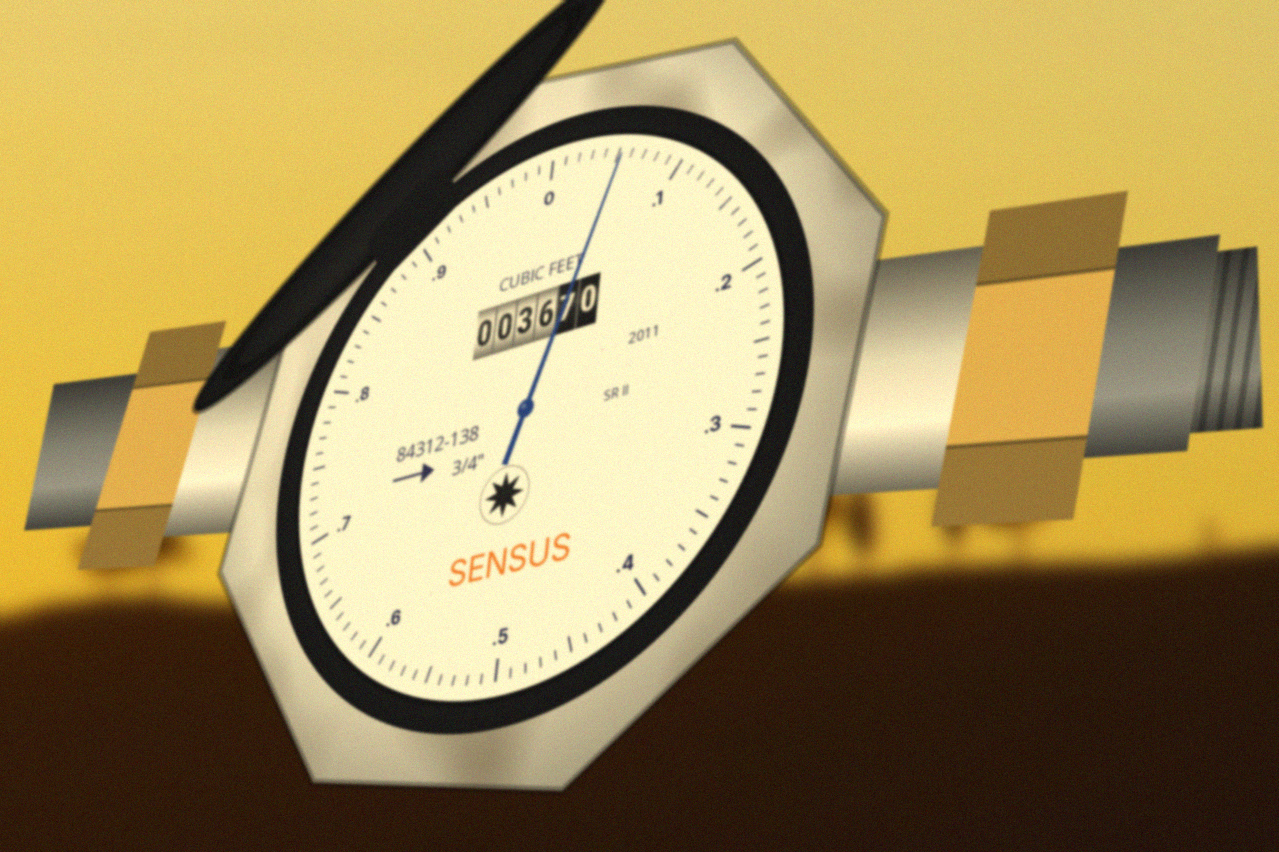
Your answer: **3670.05** ft³
